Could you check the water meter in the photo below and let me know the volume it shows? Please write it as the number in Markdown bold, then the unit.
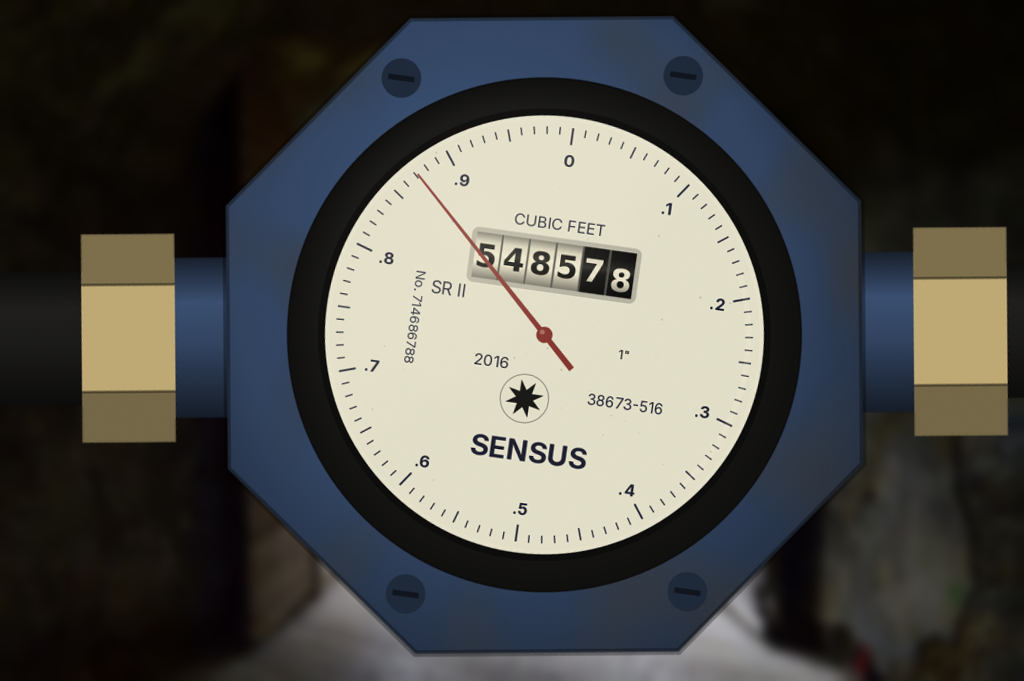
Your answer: **548577.87** ft³
